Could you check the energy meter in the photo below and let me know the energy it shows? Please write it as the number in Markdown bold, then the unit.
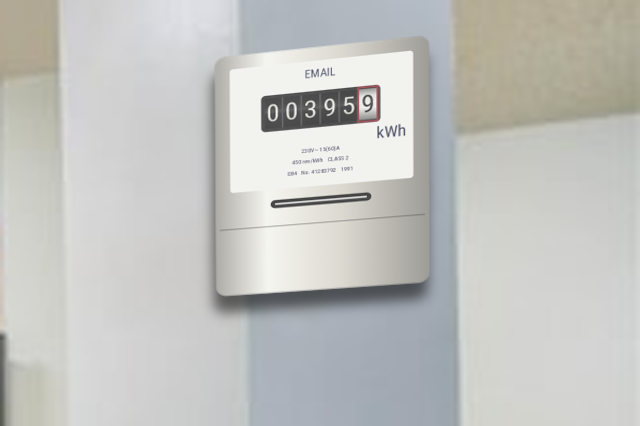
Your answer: **395.9** kWh
